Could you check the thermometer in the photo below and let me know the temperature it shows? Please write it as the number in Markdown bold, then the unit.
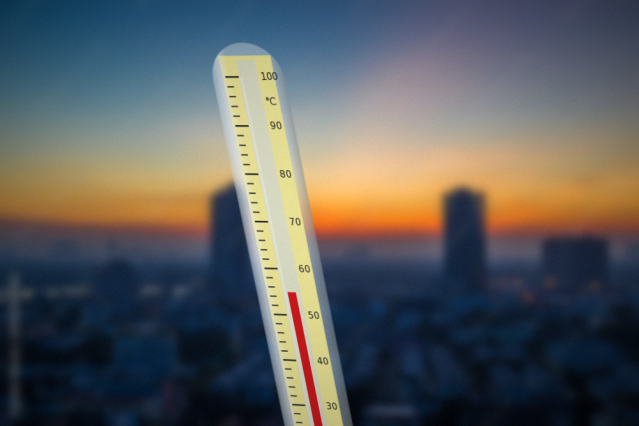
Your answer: **55** °C
